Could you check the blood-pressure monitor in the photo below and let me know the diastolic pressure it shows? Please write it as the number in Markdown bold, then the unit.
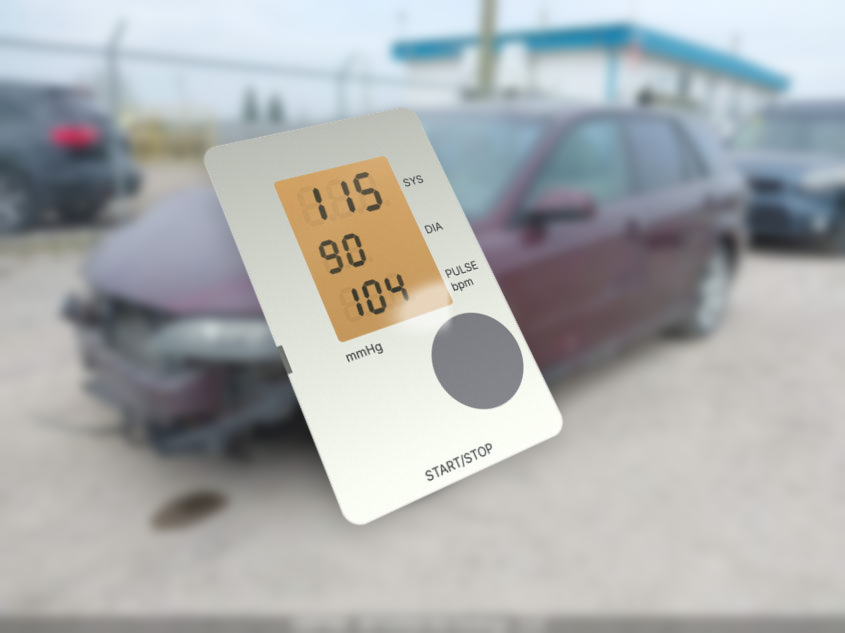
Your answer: **90** mmHg
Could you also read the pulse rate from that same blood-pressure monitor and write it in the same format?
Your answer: **104** bpm
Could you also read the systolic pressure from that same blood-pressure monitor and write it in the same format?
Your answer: **115** mmHg
